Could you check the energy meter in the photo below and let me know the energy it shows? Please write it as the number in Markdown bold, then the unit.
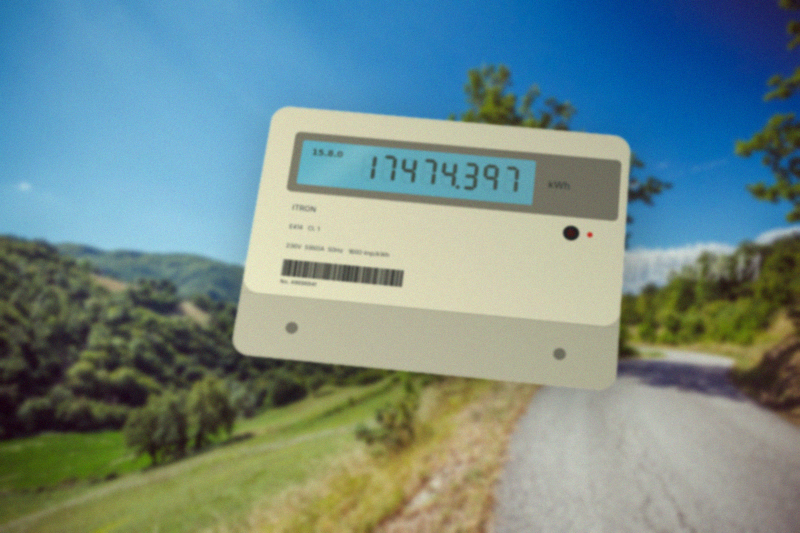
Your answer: **17474.397** kWh
